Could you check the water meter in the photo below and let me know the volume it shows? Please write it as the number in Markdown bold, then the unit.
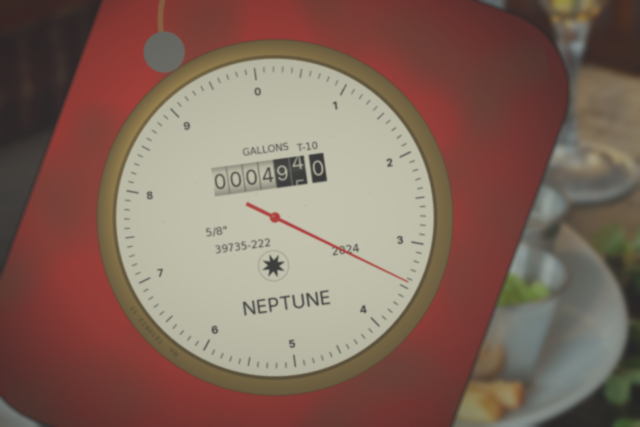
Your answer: **4943.4** gal
